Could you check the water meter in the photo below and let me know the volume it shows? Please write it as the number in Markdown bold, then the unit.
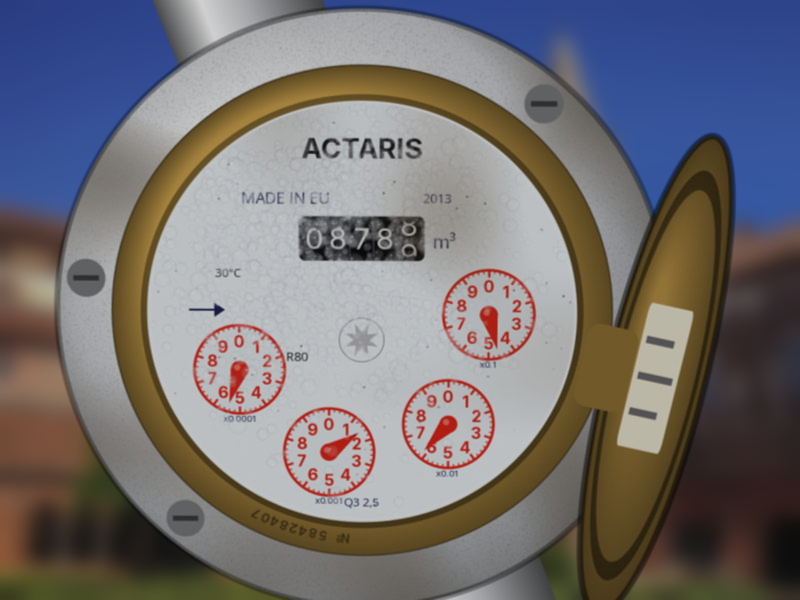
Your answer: **8788.4615** m³
